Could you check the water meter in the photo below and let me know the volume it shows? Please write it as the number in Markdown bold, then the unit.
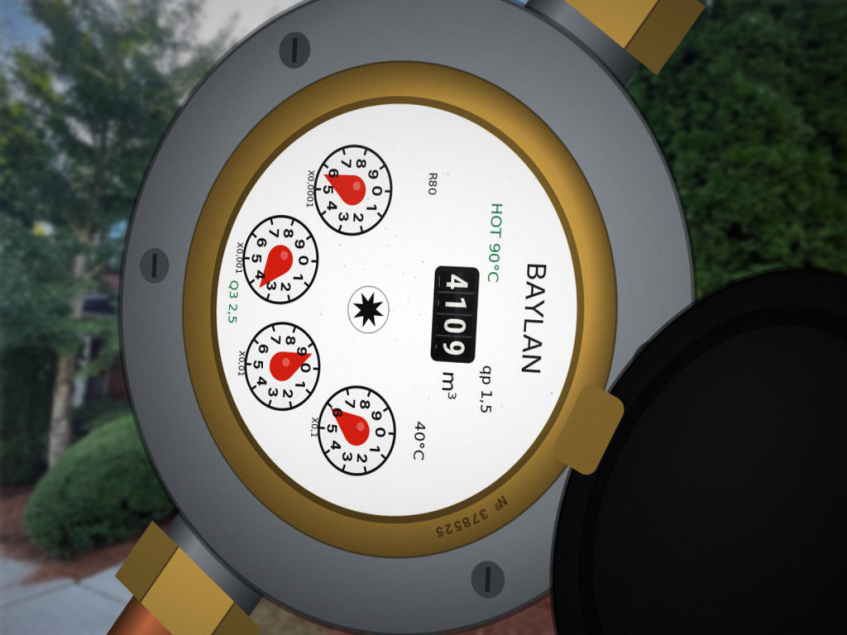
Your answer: **4109.5935** m³
